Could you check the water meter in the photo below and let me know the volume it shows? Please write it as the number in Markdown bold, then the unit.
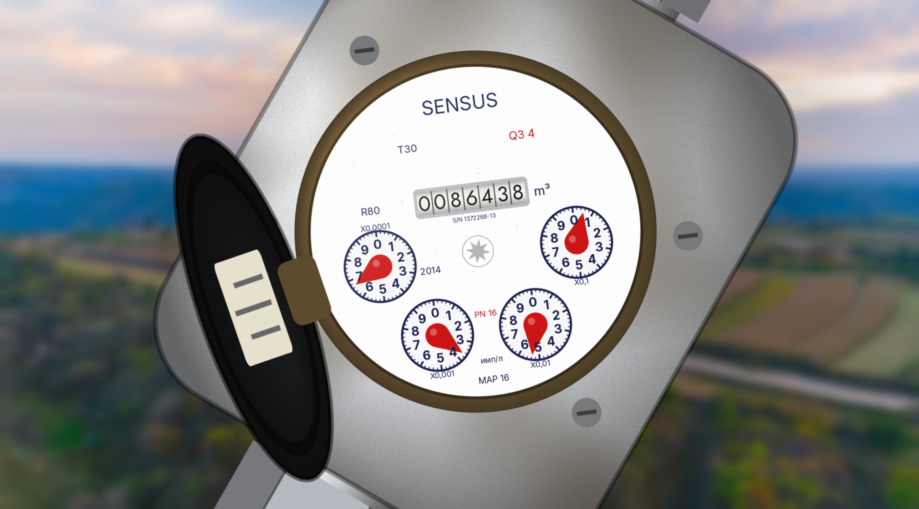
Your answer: **86438.0536** m³
